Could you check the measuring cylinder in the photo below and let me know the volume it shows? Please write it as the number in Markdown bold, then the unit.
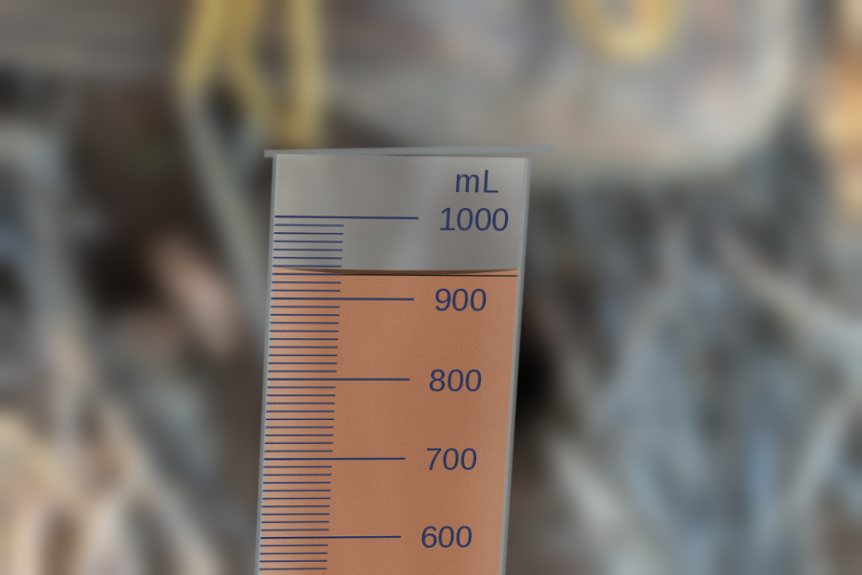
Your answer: **930** mL
